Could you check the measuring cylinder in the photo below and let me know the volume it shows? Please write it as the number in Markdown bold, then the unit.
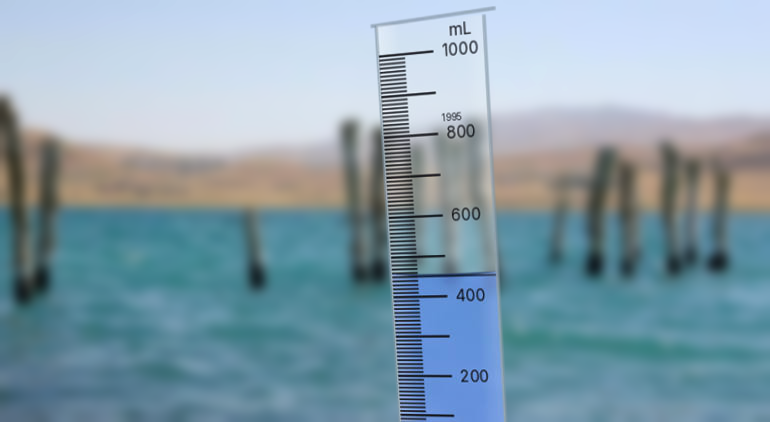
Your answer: **450** mL
